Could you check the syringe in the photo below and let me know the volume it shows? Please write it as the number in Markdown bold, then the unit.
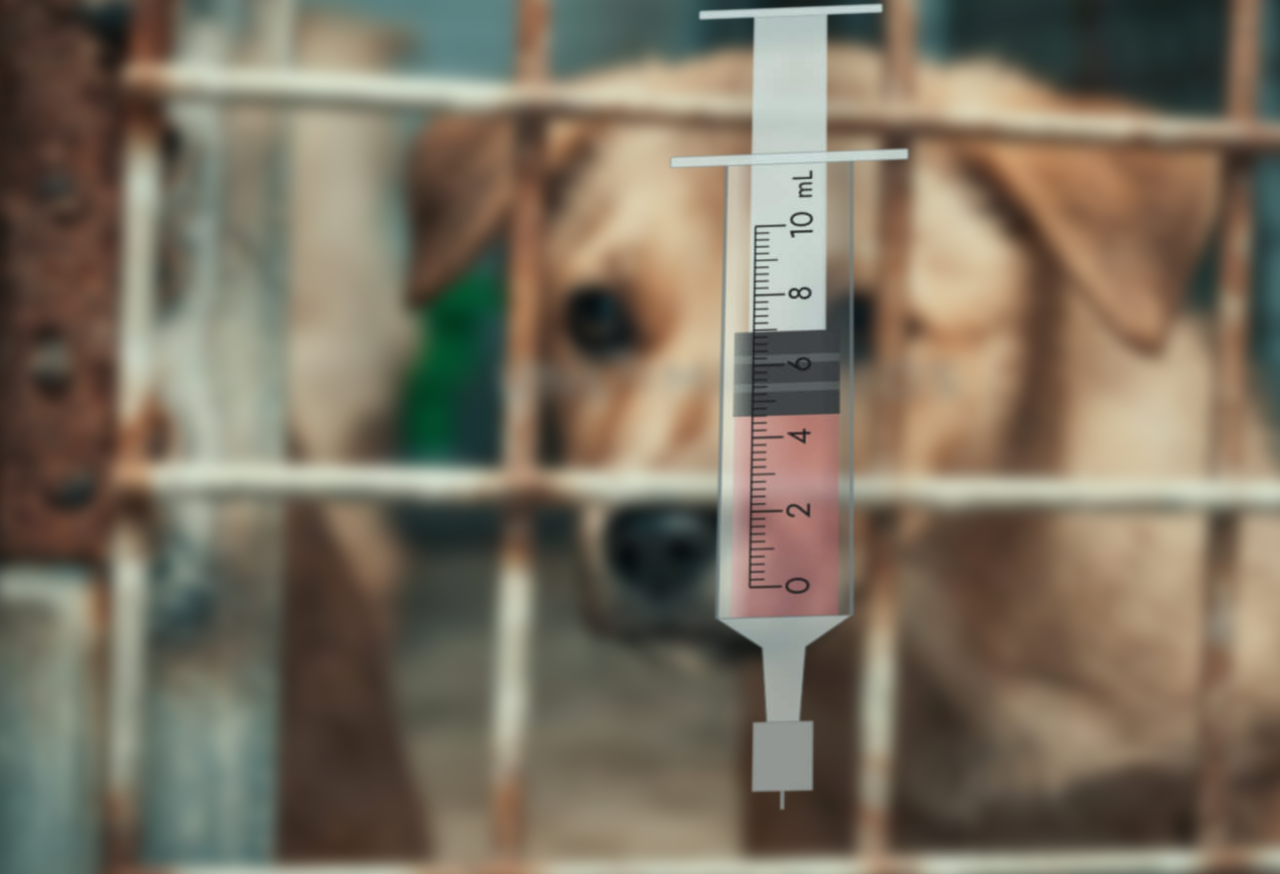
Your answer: **4.6** mL
